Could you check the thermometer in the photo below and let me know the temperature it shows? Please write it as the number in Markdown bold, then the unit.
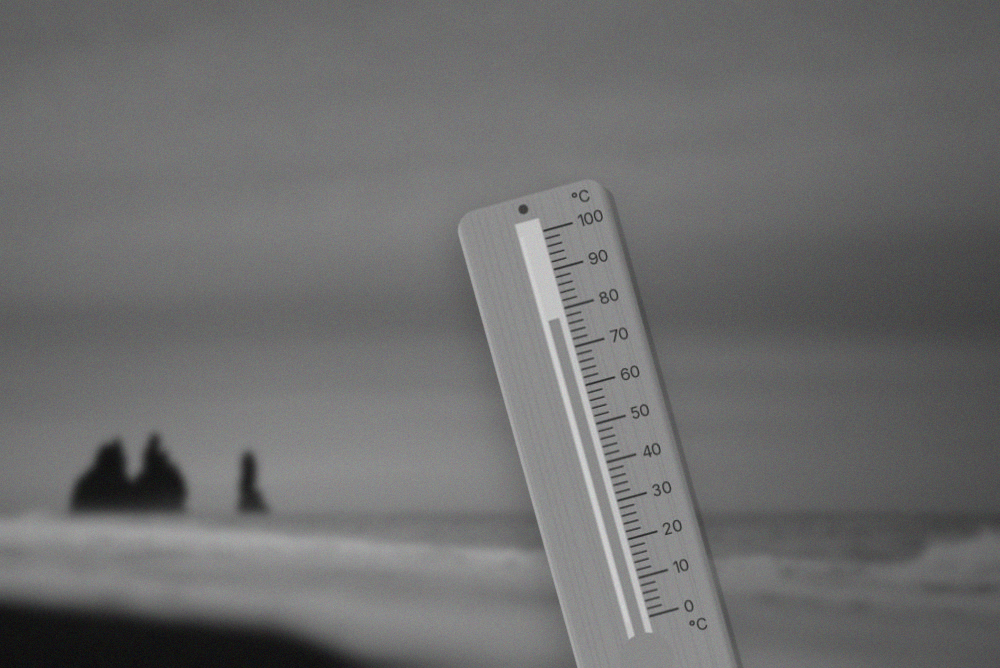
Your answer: **78** °C
